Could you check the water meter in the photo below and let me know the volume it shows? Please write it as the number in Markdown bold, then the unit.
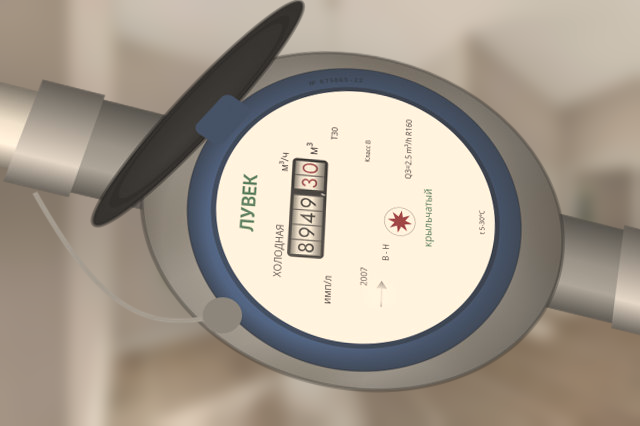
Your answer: **8949.30** m³
